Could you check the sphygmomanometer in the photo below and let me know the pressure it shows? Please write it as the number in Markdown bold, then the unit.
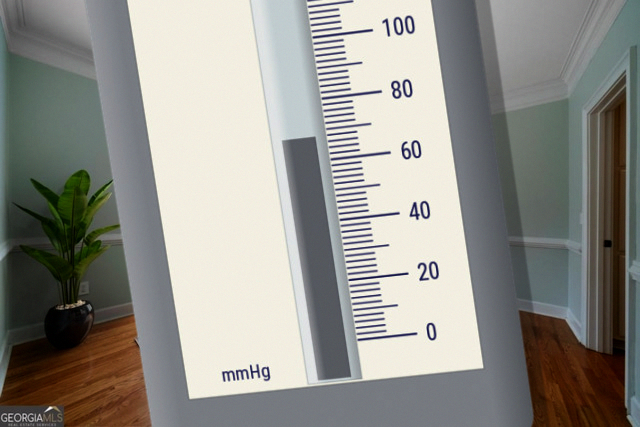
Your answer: **68** mmHg
